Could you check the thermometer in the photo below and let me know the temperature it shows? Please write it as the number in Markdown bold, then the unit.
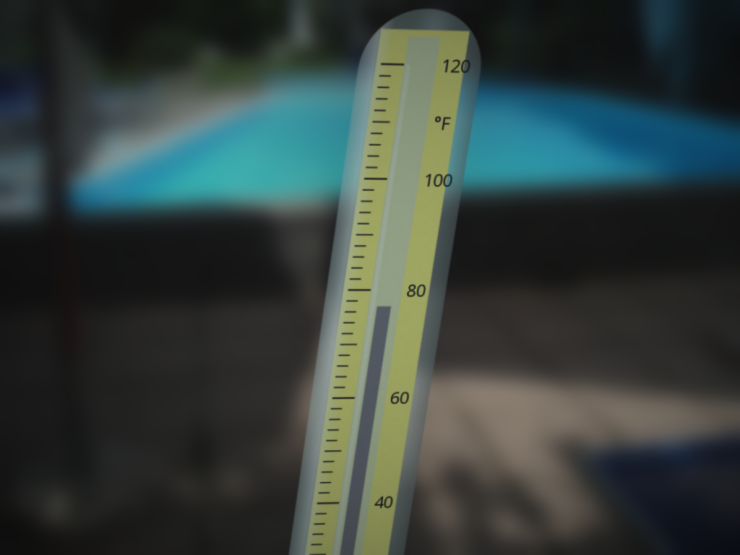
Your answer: **77** °F
